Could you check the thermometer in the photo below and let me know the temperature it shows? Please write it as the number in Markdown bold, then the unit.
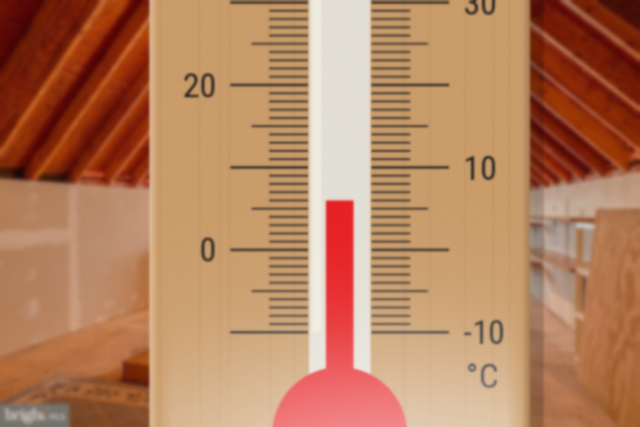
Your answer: **6** °C
